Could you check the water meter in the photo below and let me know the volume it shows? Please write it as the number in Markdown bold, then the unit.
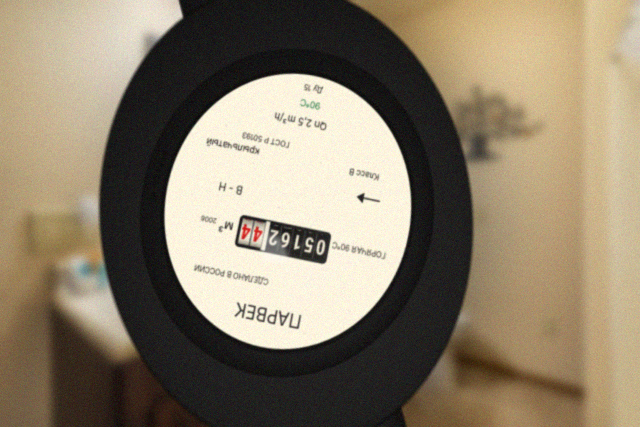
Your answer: **5162.44** m³
